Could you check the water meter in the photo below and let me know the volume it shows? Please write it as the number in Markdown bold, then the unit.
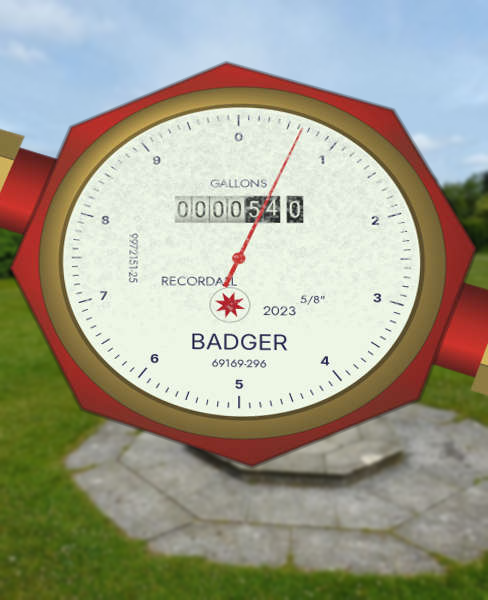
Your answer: **540.6** gal
